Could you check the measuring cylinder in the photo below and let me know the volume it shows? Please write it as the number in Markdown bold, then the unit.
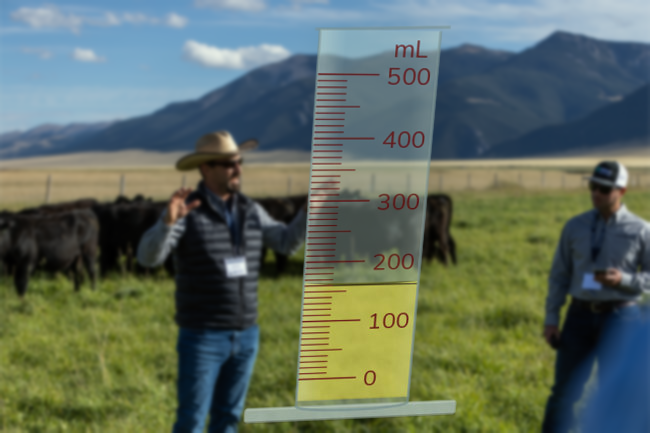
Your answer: **160** mL
